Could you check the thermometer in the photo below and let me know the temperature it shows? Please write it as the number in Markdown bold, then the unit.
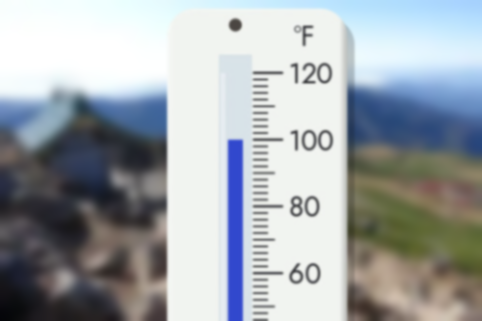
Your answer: **100** °F
